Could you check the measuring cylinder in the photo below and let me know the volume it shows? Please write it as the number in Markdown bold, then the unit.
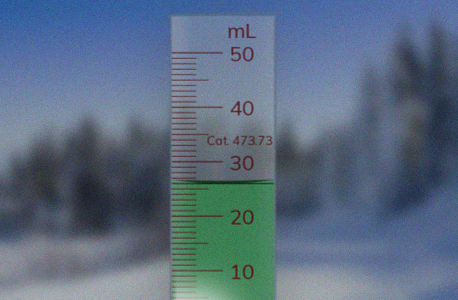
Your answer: **26** mL
